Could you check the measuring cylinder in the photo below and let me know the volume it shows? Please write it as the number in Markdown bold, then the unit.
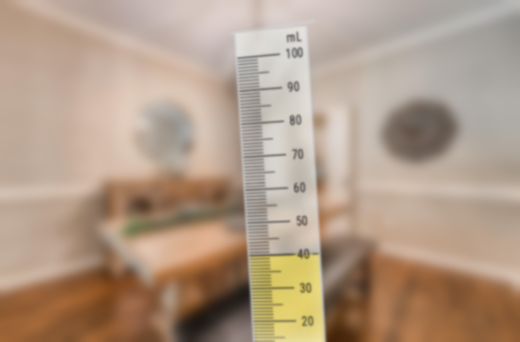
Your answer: **40** mL
